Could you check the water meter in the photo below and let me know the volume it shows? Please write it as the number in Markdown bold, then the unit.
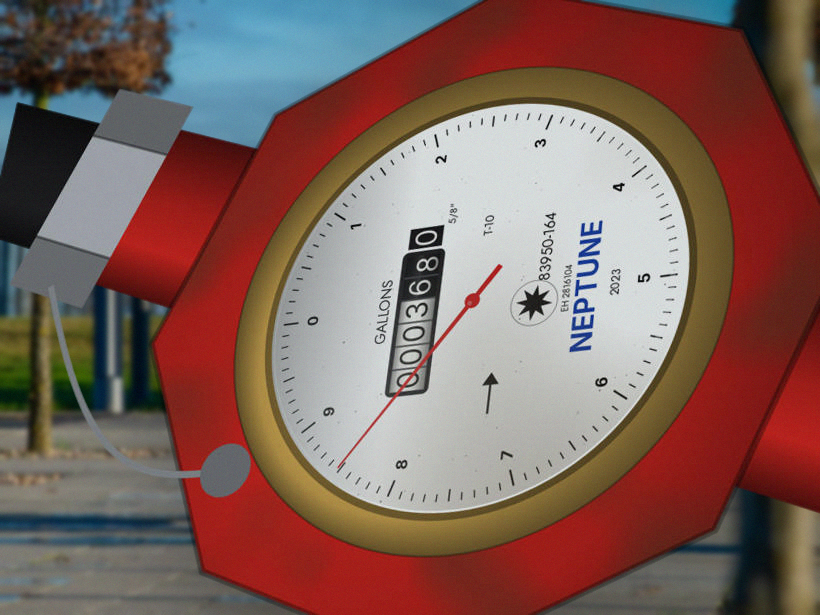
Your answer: **3678.5** gal
